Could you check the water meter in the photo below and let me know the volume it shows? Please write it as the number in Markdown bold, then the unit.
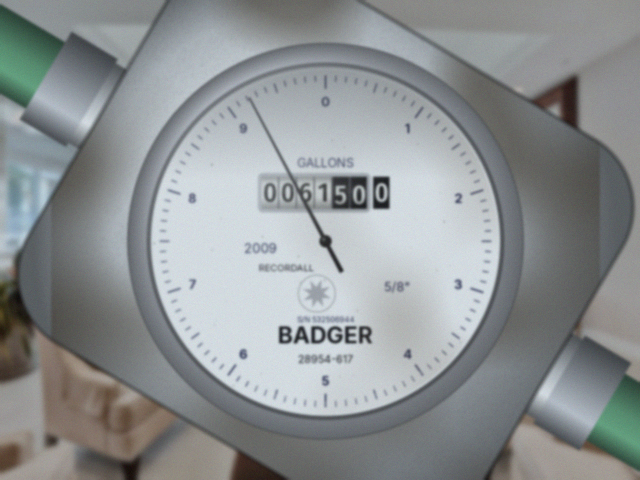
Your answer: **61499.2** gal
